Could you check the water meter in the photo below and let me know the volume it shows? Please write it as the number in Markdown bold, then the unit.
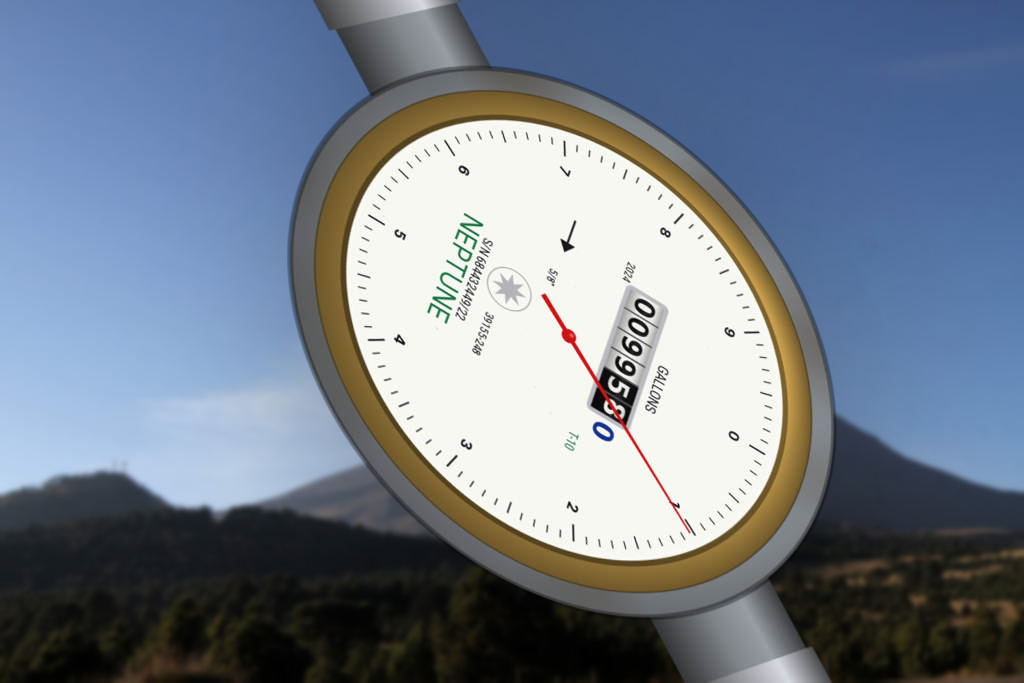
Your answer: **99581.0** gal
